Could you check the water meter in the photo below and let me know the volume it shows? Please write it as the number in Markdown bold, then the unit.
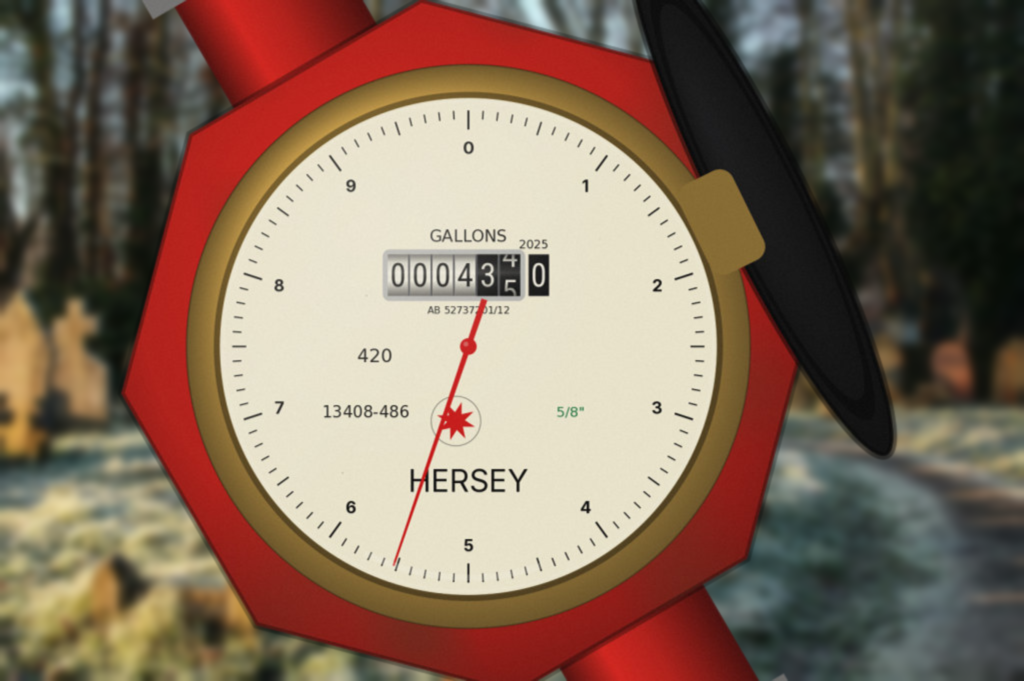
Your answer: **4345.5** gal
